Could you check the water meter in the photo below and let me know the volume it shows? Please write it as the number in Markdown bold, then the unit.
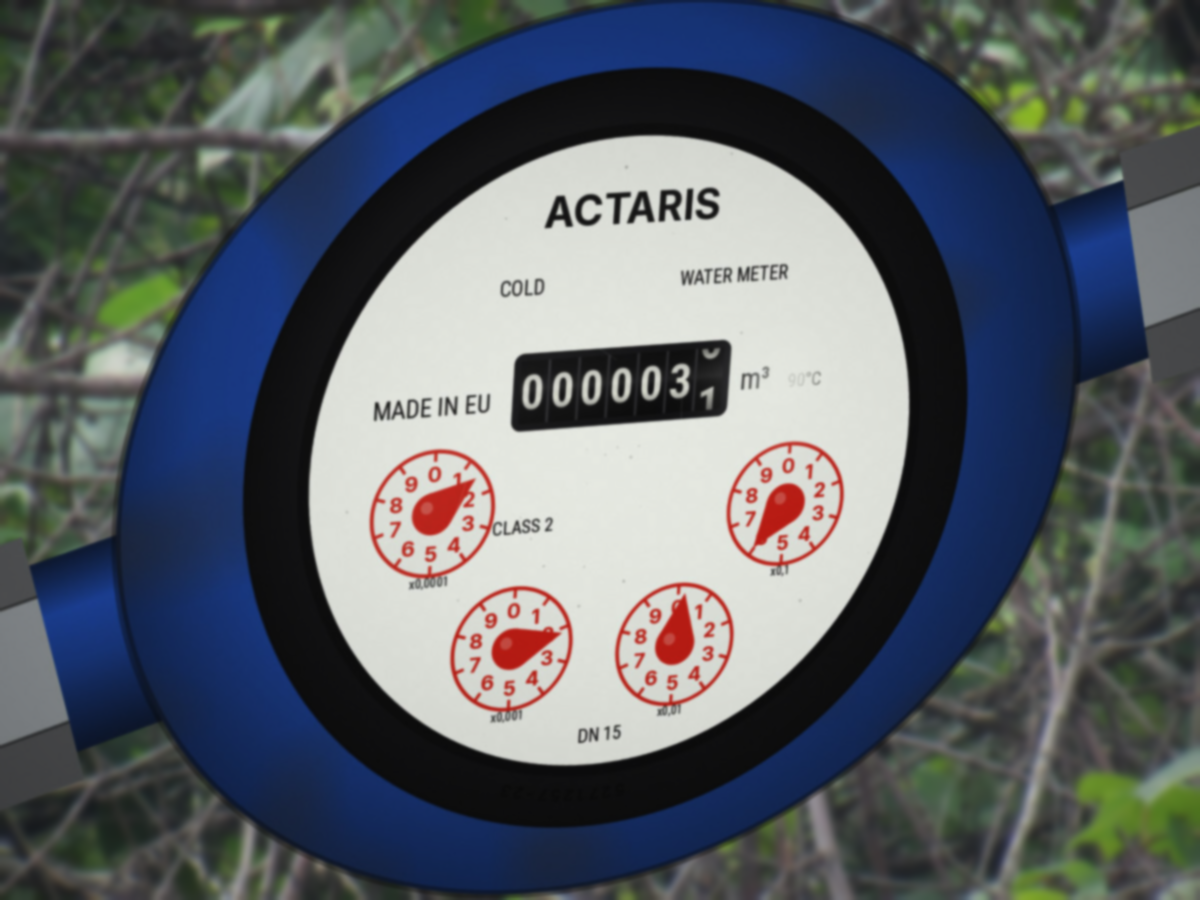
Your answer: **30.6021** m³
